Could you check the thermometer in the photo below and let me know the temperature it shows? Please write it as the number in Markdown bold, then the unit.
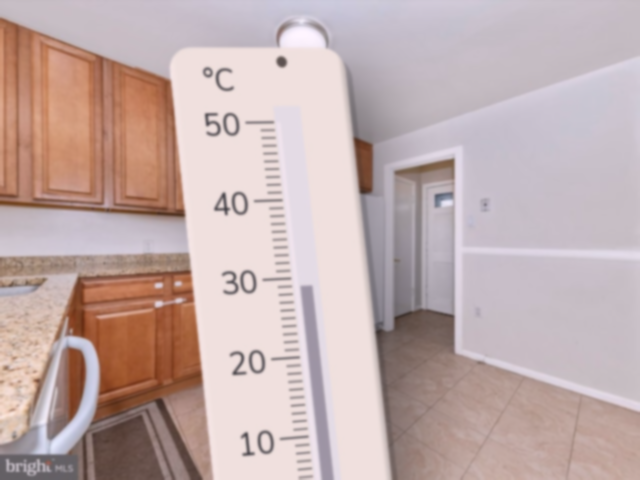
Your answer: **29** °C
